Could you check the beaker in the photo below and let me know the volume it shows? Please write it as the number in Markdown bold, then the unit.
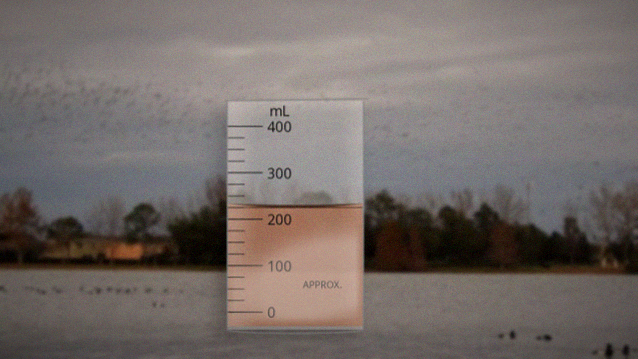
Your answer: **225** mL
